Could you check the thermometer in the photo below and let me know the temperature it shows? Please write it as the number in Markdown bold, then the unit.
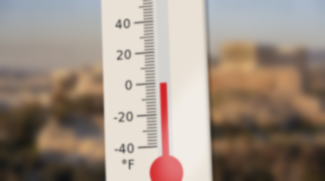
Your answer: **0** °F
